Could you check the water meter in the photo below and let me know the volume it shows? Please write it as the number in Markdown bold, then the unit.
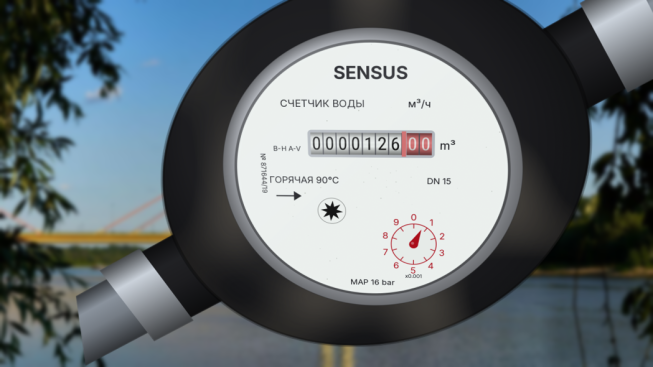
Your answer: **126.000** m³
